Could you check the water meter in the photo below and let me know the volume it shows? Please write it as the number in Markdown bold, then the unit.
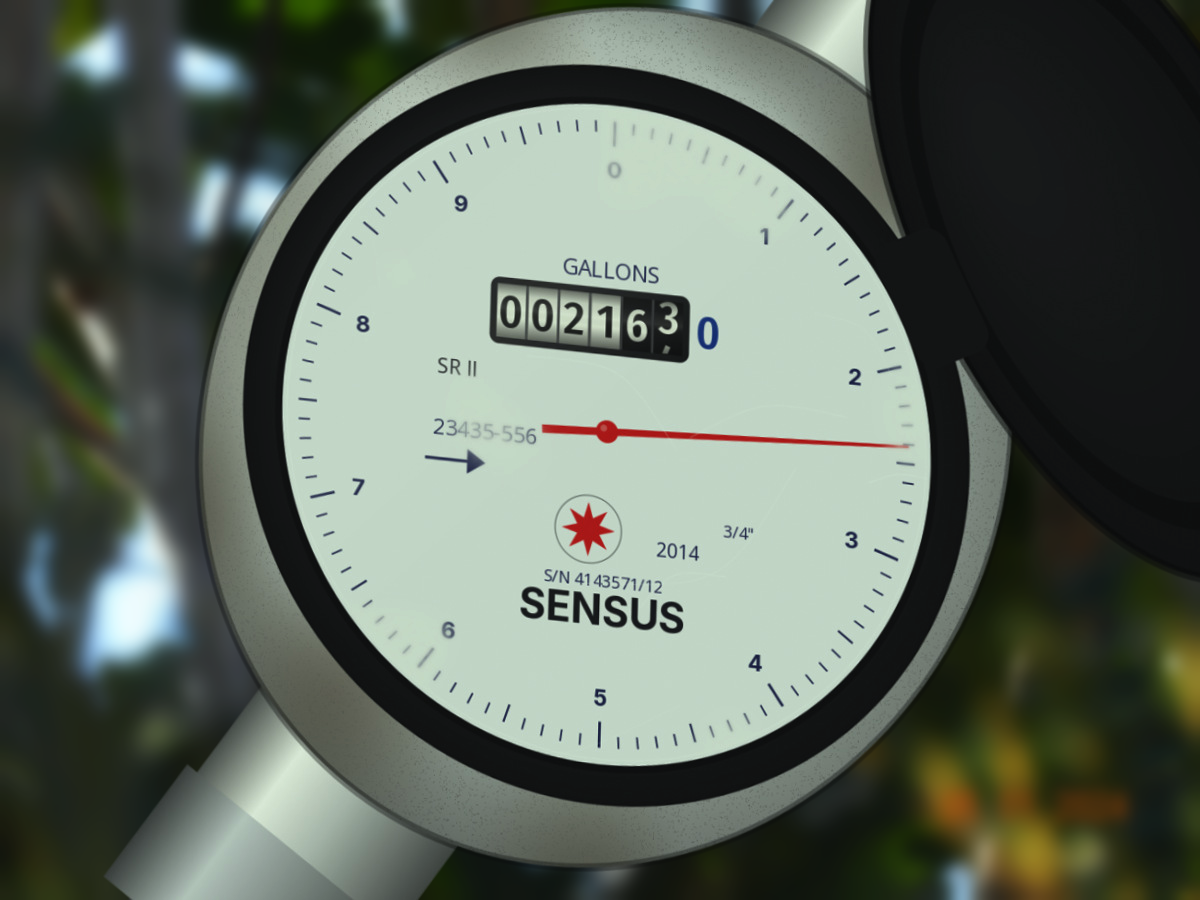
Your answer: **21632.4** gal
